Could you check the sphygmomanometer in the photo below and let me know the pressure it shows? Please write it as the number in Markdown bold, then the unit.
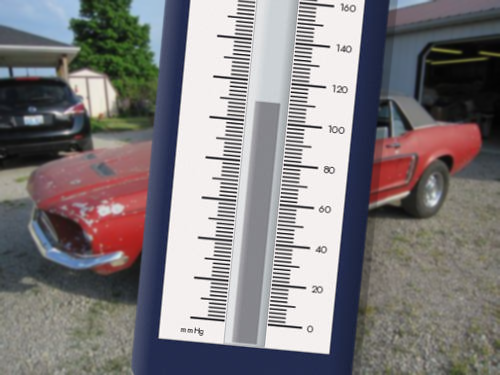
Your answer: **110** mmHg
